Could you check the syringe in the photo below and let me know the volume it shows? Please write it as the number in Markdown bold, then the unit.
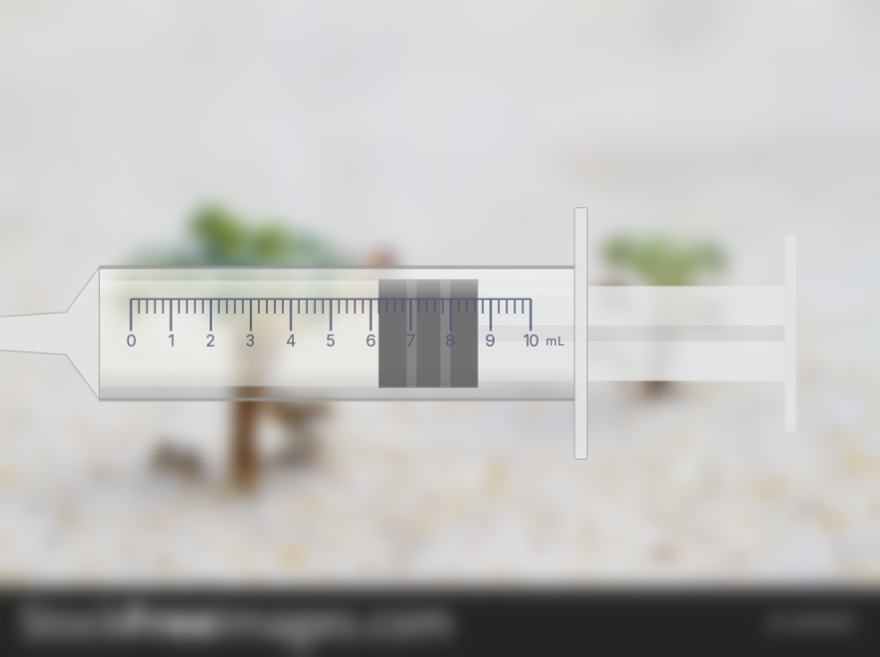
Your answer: **6.2** mL
